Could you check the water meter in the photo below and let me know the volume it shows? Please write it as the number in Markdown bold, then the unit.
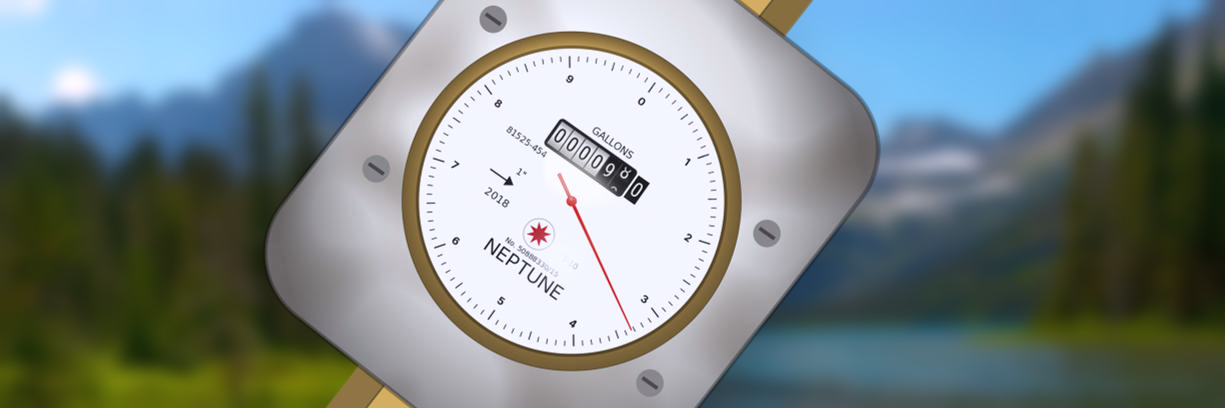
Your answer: **983.3** gal
